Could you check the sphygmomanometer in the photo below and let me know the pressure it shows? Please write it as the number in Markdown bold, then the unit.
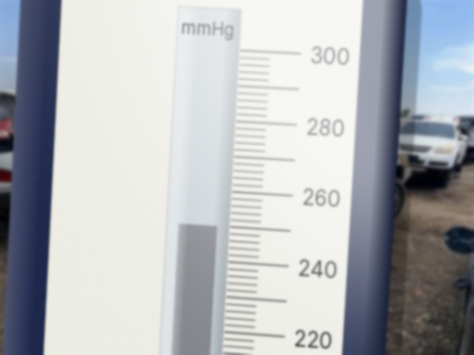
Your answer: **250** mmHg
